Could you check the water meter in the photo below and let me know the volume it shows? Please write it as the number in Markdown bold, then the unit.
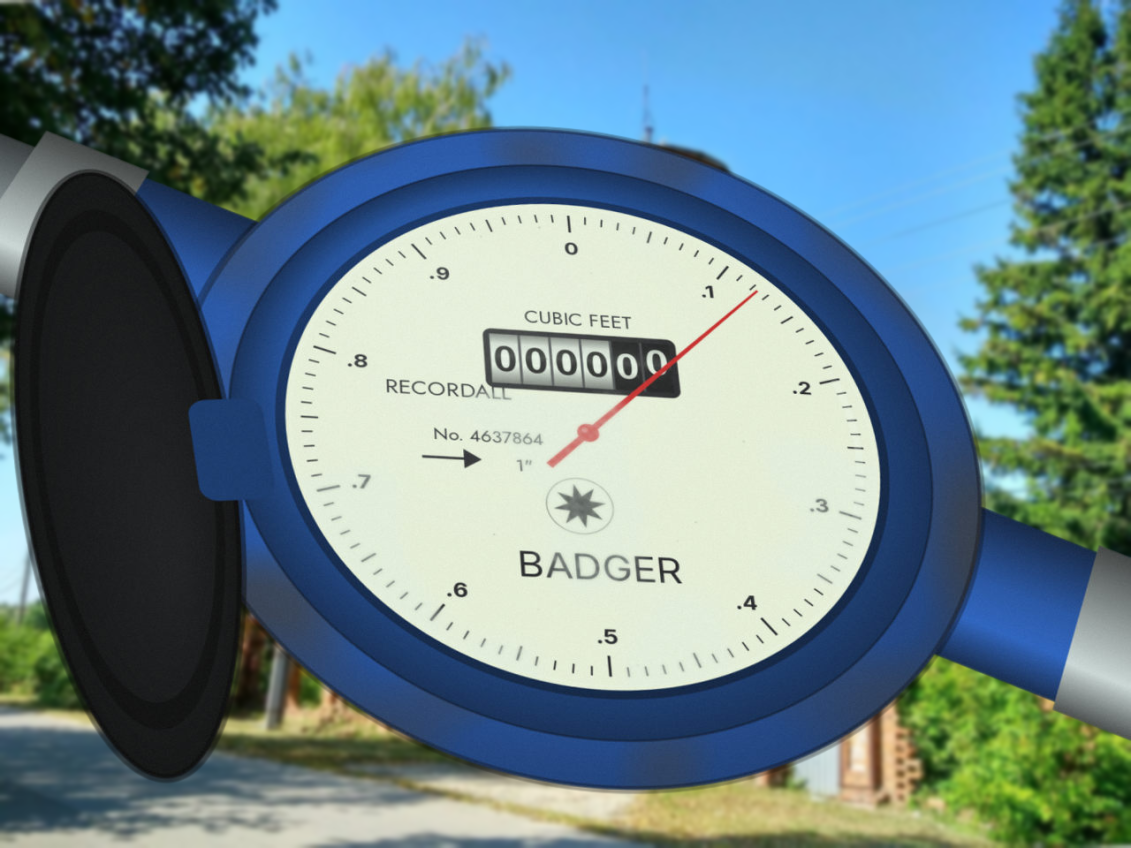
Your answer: **0.12** ft³
